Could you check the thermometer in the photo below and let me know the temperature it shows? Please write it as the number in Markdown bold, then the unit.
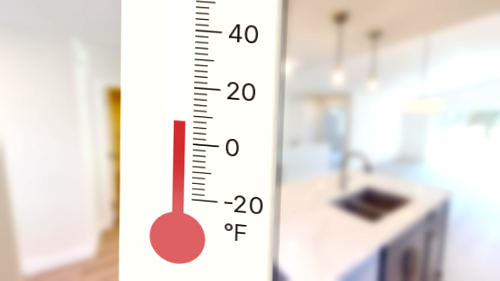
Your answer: **8** °F
